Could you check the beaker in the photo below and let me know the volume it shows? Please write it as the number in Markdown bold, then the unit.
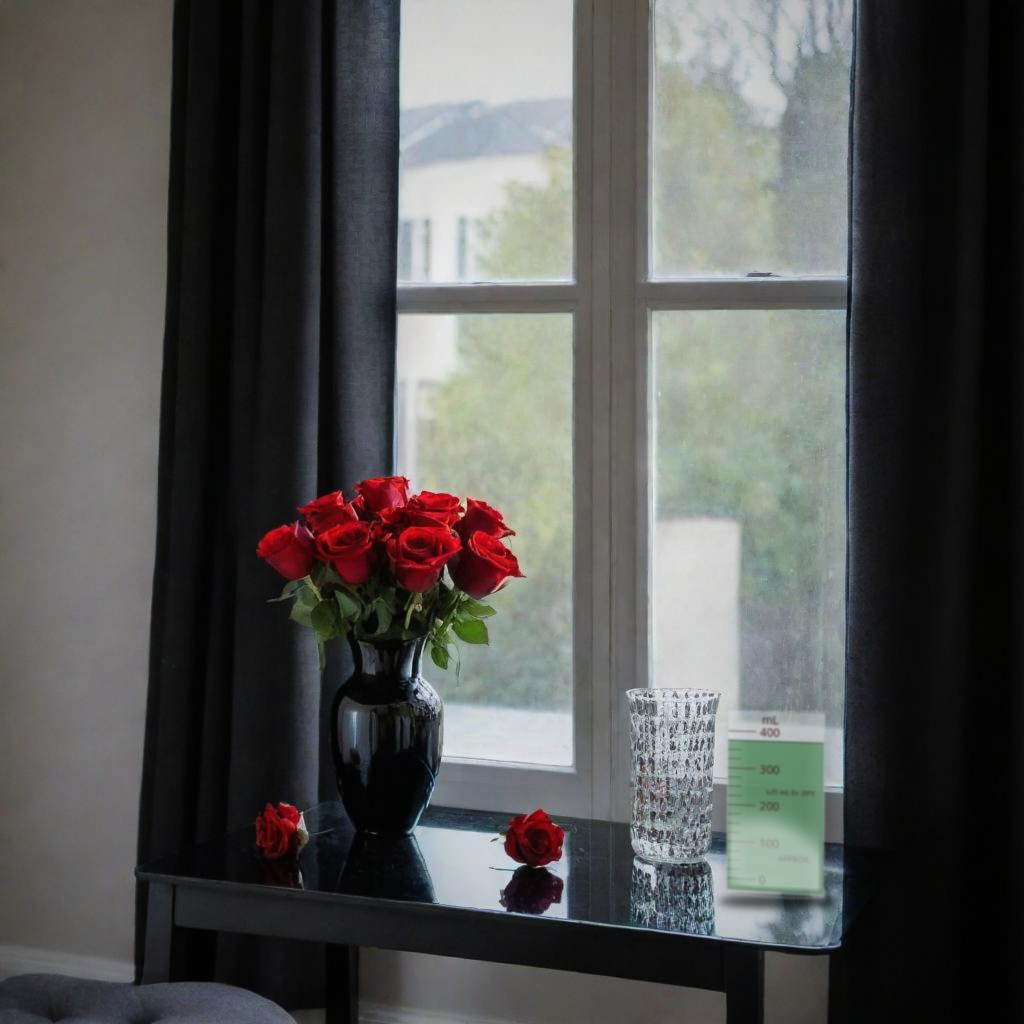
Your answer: **375** mL
